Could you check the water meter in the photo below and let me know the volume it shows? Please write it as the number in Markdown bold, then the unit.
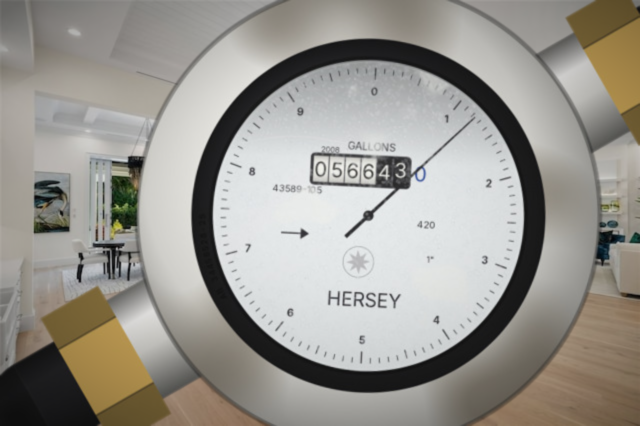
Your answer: **566431.2** gal
